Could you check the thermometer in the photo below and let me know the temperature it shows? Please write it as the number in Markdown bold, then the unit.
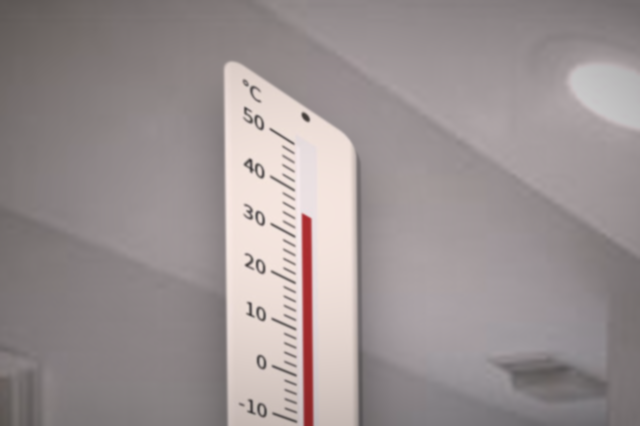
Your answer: **36** °C
